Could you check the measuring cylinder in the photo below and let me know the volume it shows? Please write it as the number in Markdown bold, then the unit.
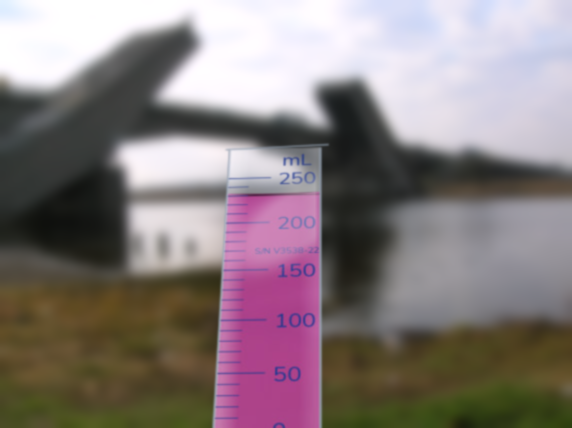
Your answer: **230** mL
